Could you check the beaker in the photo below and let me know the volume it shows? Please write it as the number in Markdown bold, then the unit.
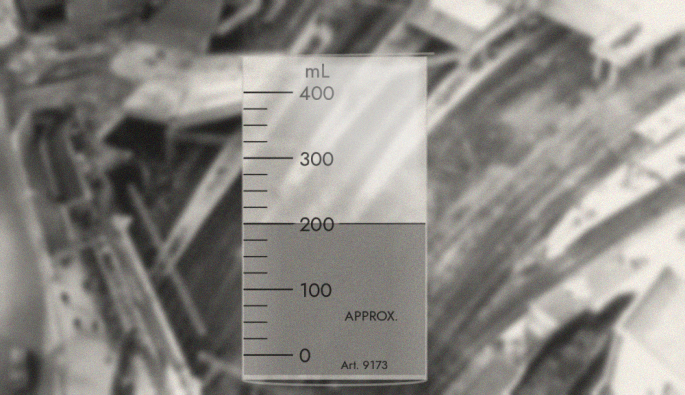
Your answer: **200** mL
